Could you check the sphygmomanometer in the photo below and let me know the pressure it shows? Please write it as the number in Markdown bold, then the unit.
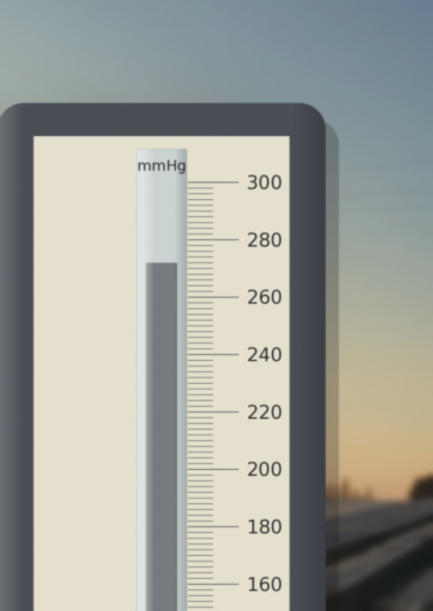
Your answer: **272** mmHg
